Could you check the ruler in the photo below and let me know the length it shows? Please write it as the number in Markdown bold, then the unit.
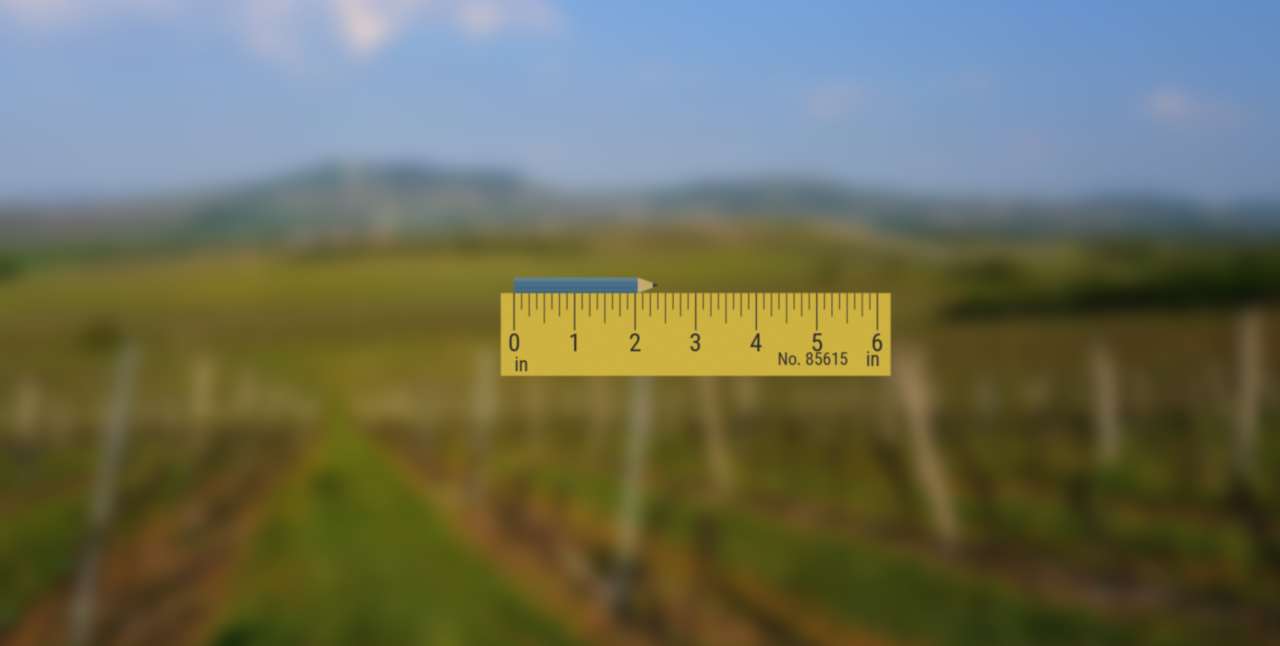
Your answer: **2.375** in
